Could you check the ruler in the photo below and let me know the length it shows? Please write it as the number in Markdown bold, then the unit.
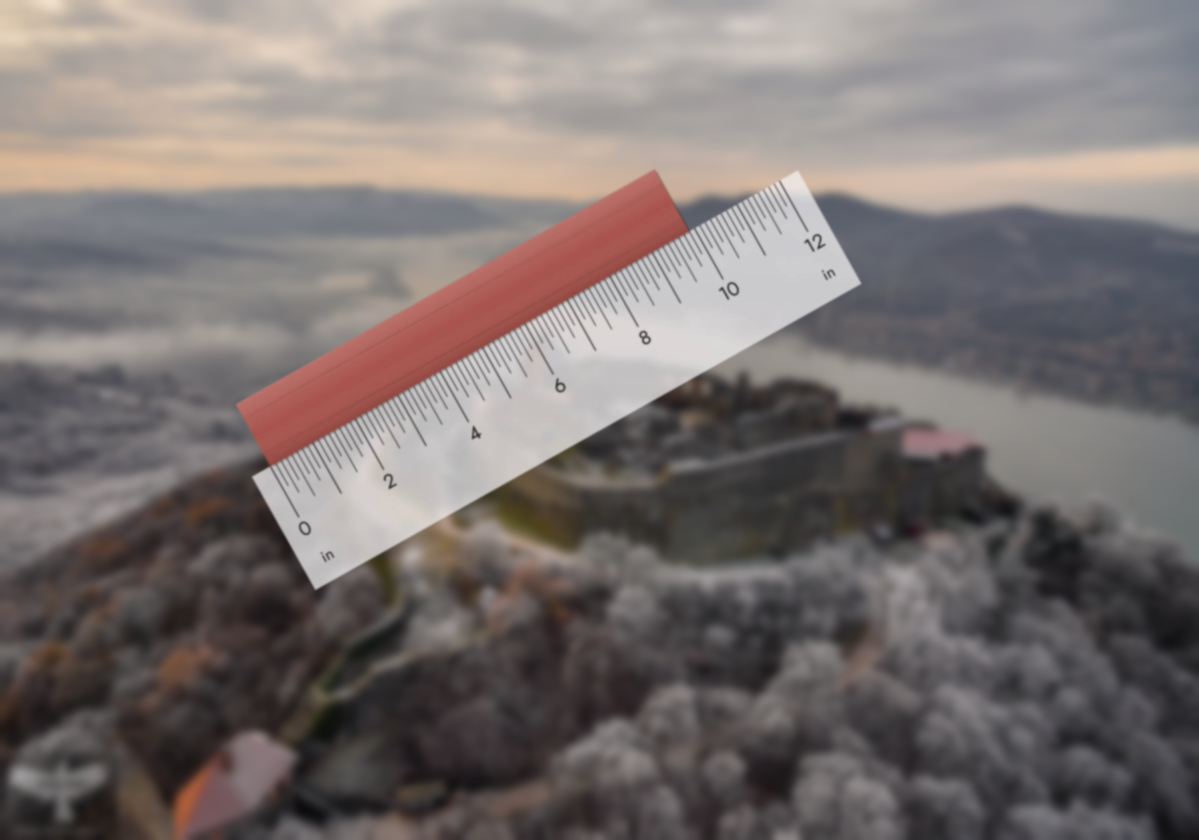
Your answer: **9.875** in
